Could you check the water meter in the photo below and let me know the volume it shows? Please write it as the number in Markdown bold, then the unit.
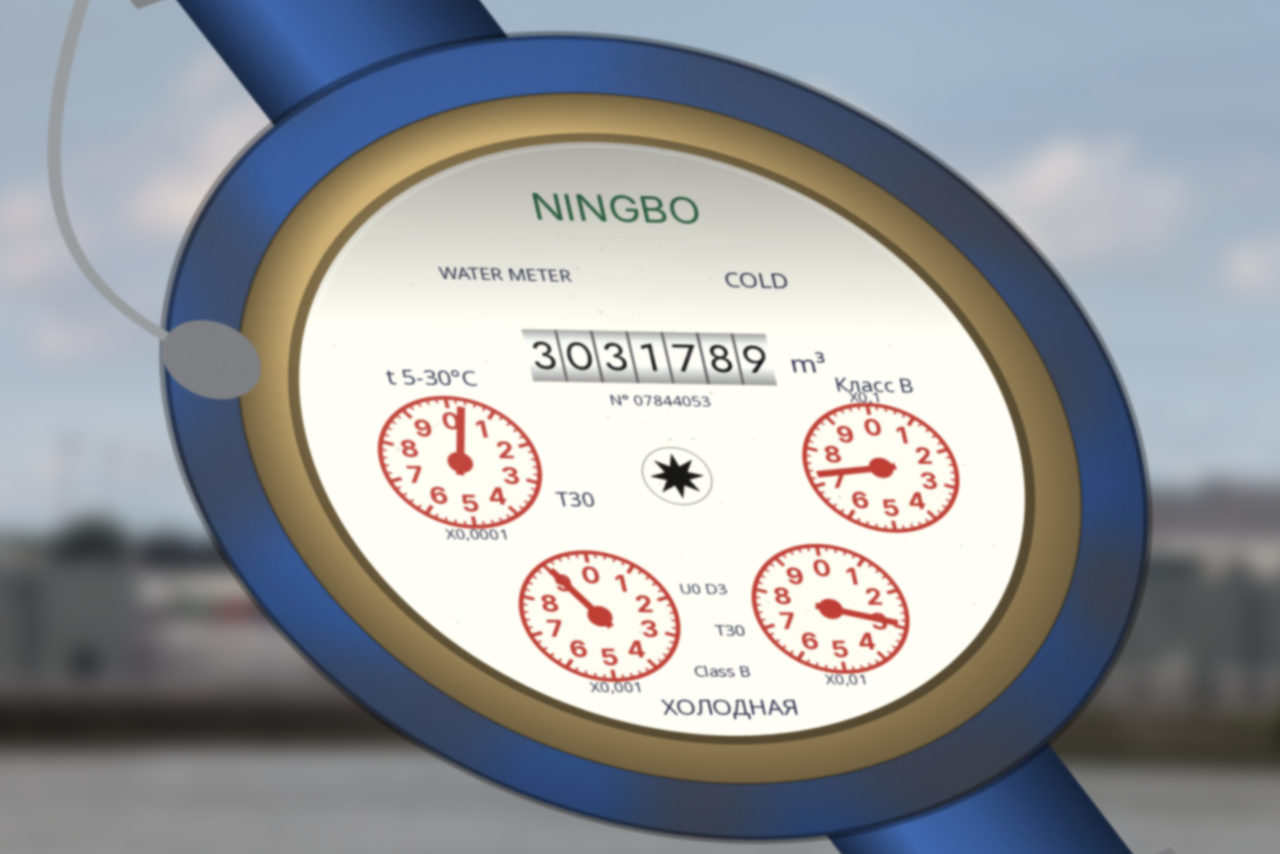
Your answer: **3031789.7290** m³
